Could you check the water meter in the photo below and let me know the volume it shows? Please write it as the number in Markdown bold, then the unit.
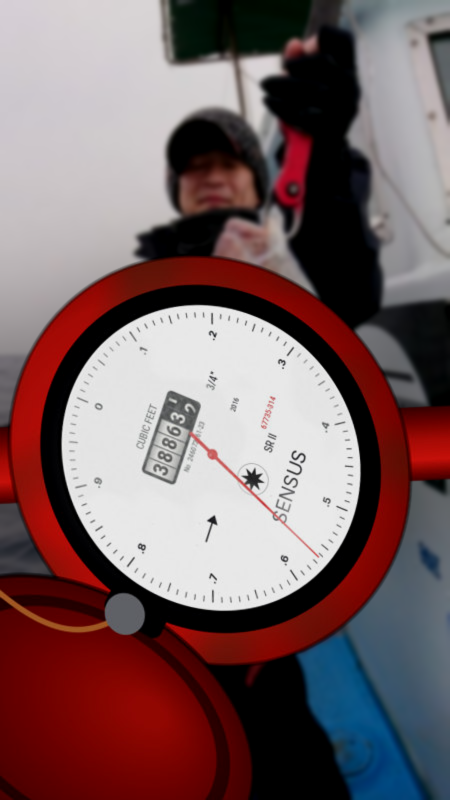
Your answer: **388631.56** ft³
